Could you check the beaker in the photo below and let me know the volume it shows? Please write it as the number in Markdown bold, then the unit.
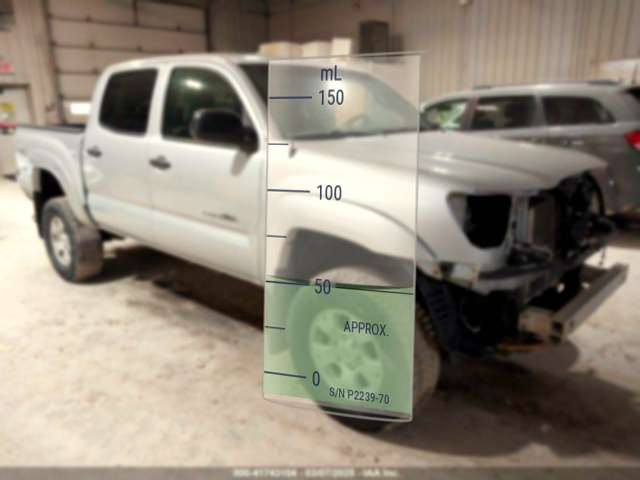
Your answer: **50** mL
